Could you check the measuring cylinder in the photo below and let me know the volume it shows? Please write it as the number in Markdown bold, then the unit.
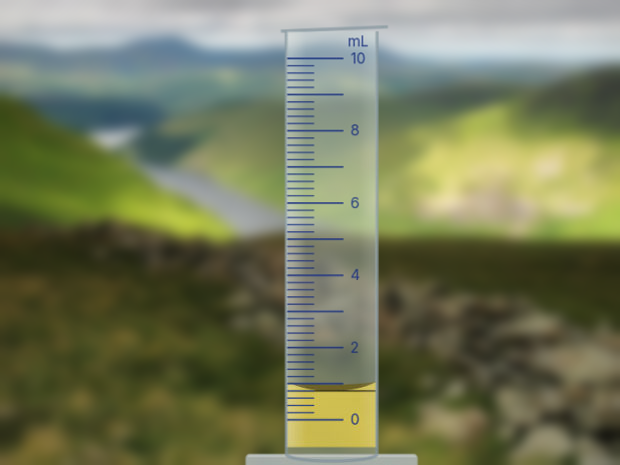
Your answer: **0.8** mL
